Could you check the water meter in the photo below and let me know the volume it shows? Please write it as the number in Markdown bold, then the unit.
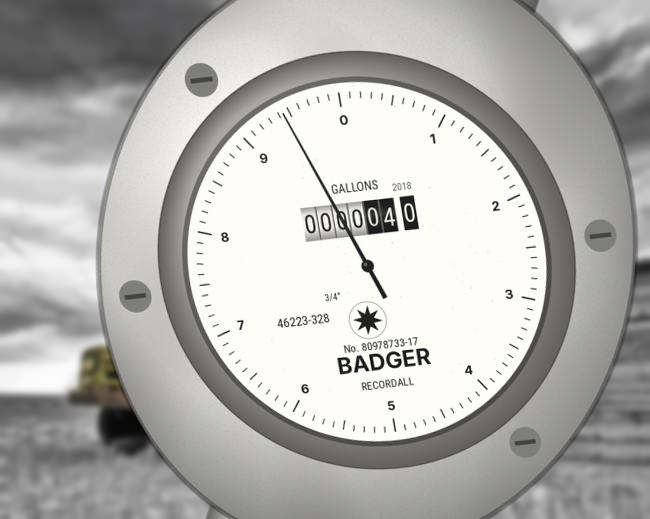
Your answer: **39.4** gal
